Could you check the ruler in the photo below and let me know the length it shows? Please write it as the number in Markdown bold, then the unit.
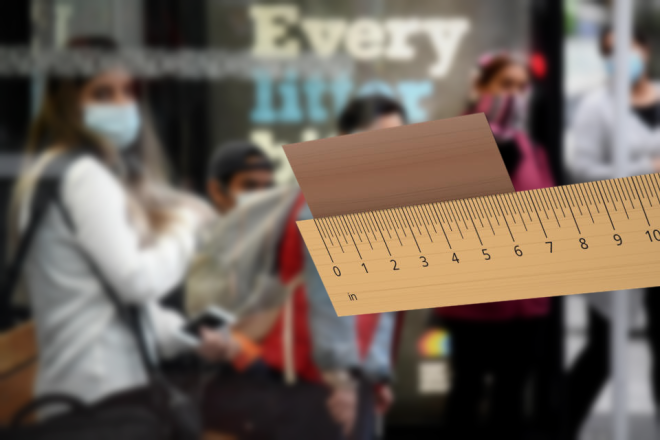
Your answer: **6.625** in
